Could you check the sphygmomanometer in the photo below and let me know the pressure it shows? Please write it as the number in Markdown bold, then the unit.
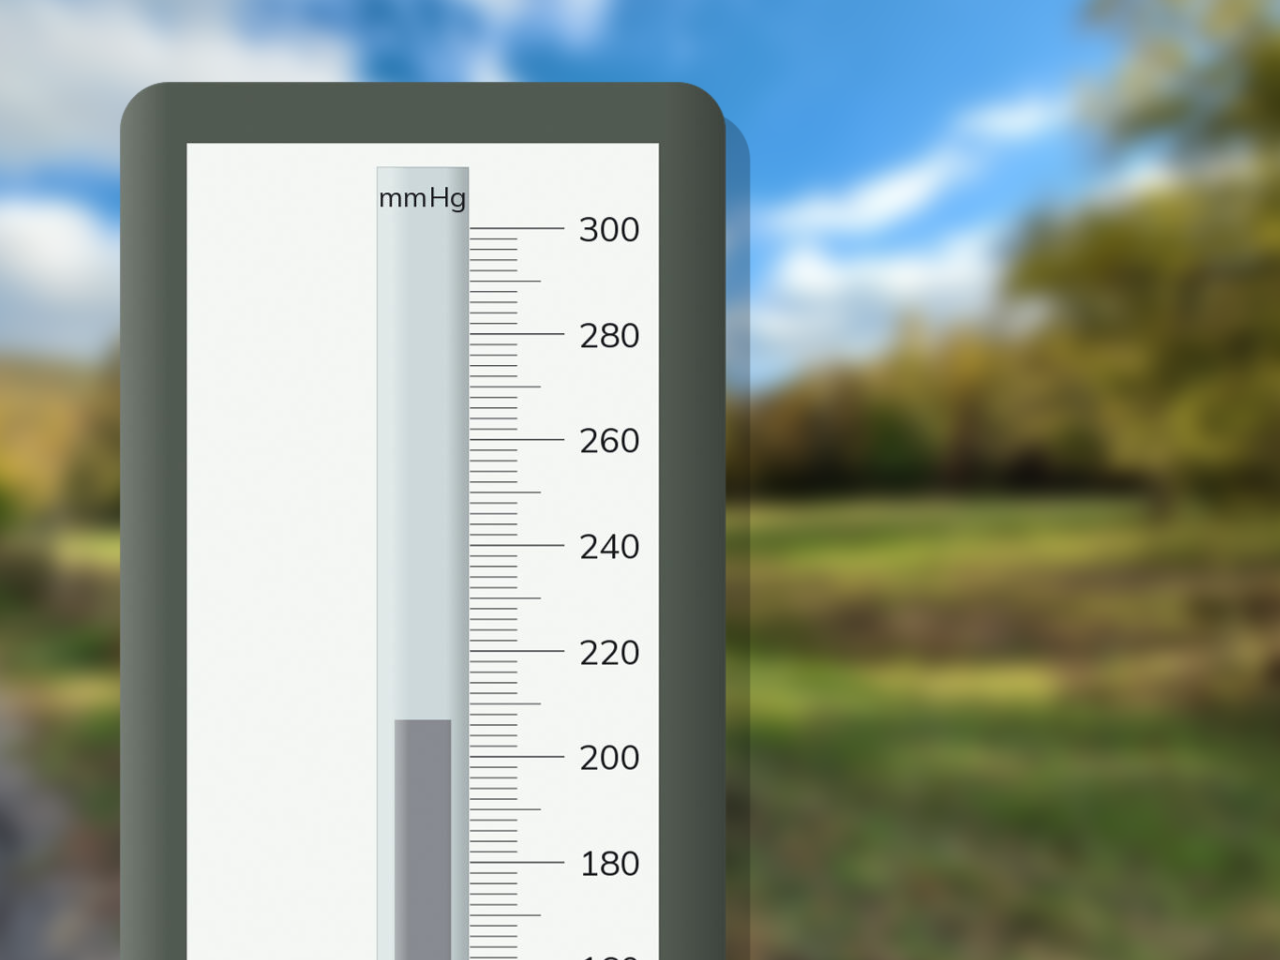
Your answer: **207** mmHg
